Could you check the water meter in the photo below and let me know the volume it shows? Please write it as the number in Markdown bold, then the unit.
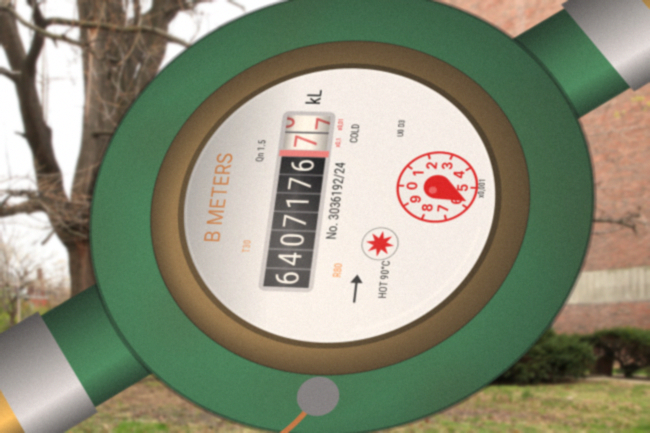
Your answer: **6407176.765** kL
